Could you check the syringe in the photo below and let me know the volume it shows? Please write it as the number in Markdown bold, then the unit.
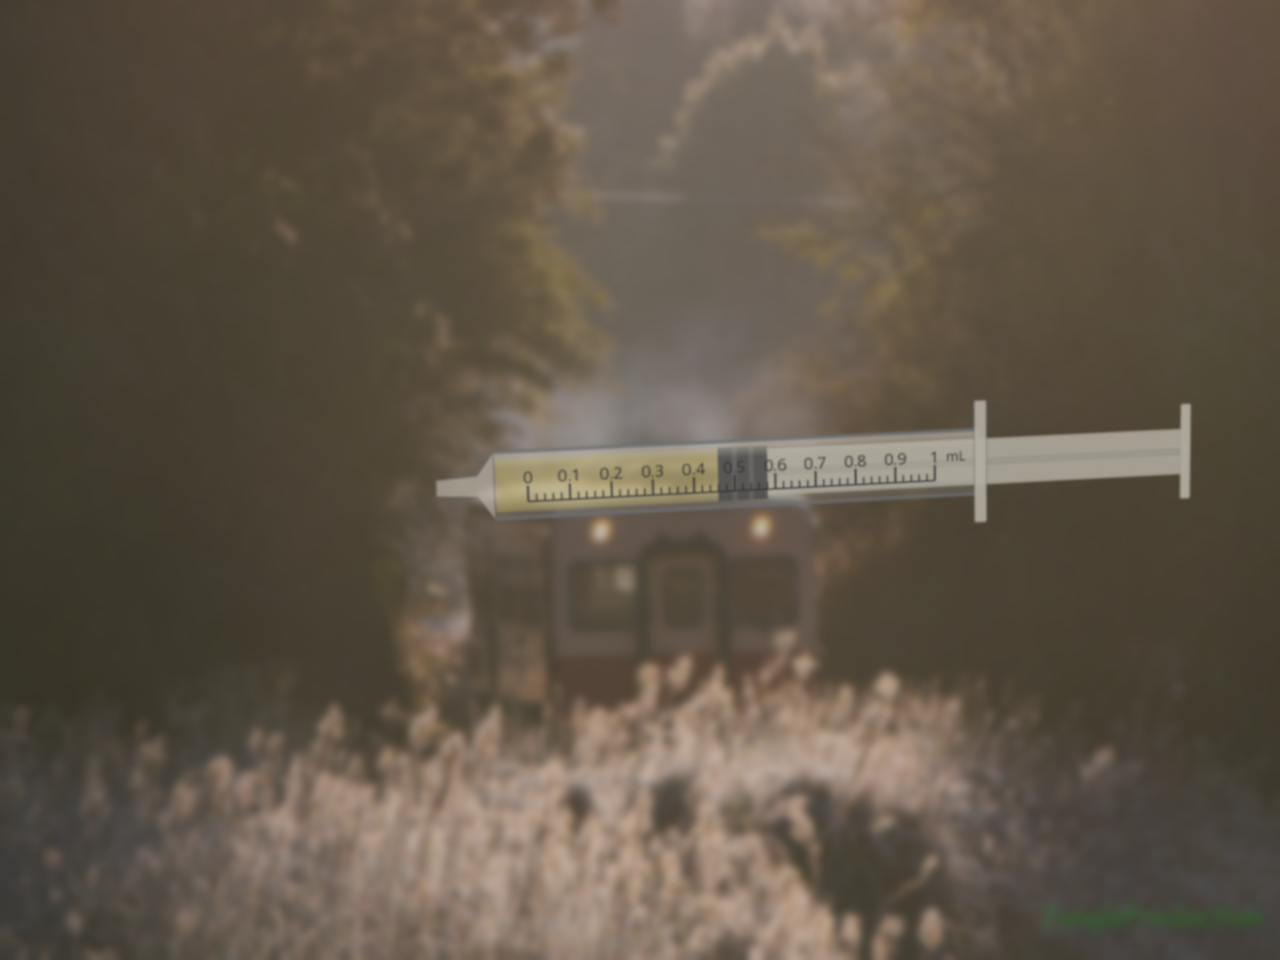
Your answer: **0.46** mL
